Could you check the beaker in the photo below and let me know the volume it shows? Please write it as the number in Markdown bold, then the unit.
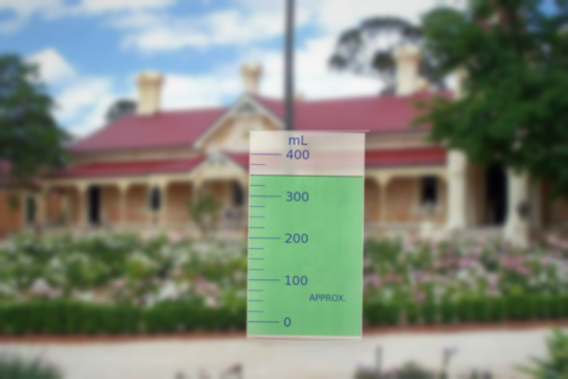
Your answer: **350** mL
